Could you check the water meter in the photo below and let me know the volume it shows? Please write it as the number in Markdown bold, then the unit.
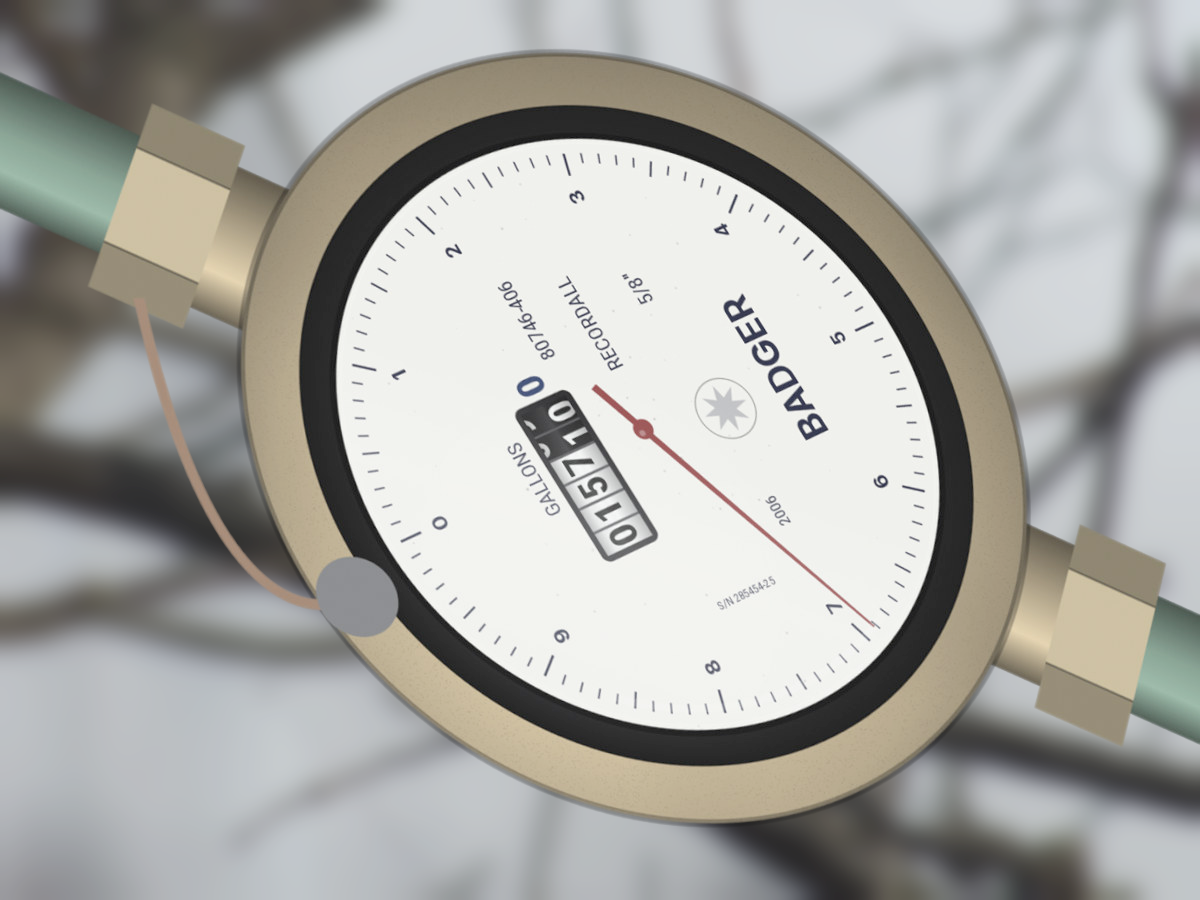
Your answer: **157096.9** gal
